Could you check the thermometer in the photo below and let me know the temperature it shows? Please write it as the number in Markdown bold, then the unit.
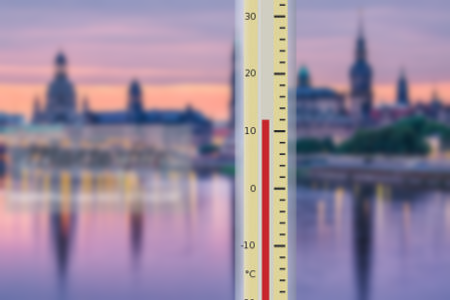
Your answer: **12** °C
